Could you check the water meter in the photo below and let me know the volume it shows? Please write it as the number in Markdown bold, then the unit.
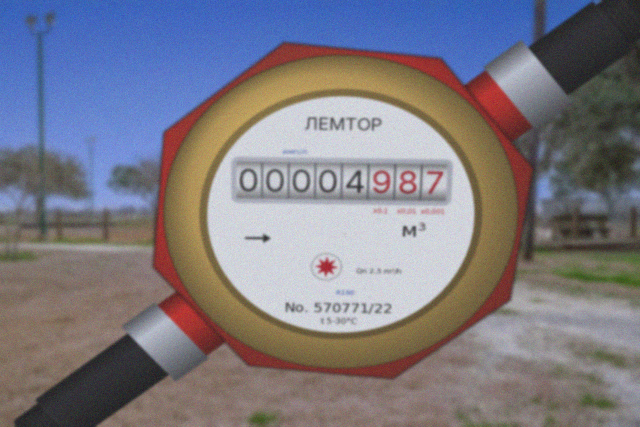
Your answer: **4.987** m³
